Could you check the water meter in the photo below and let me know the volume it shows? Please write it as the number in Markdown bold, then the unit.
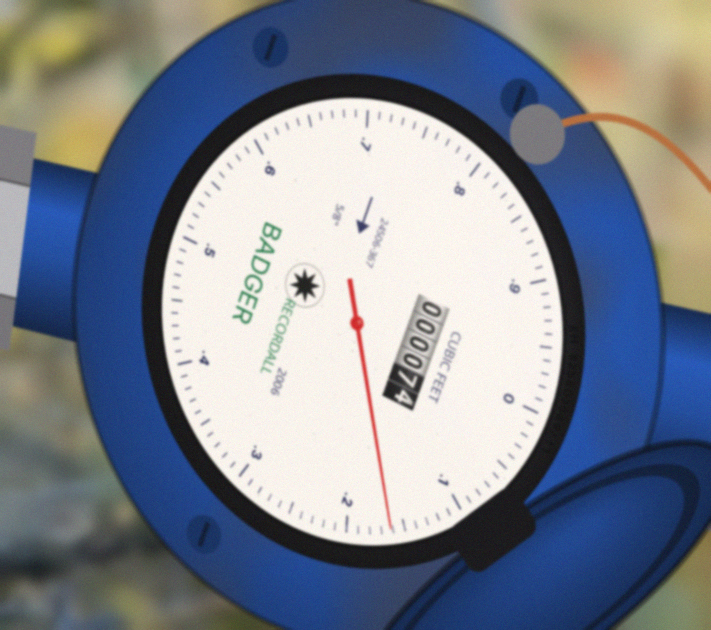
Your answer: **74.16** ft³
